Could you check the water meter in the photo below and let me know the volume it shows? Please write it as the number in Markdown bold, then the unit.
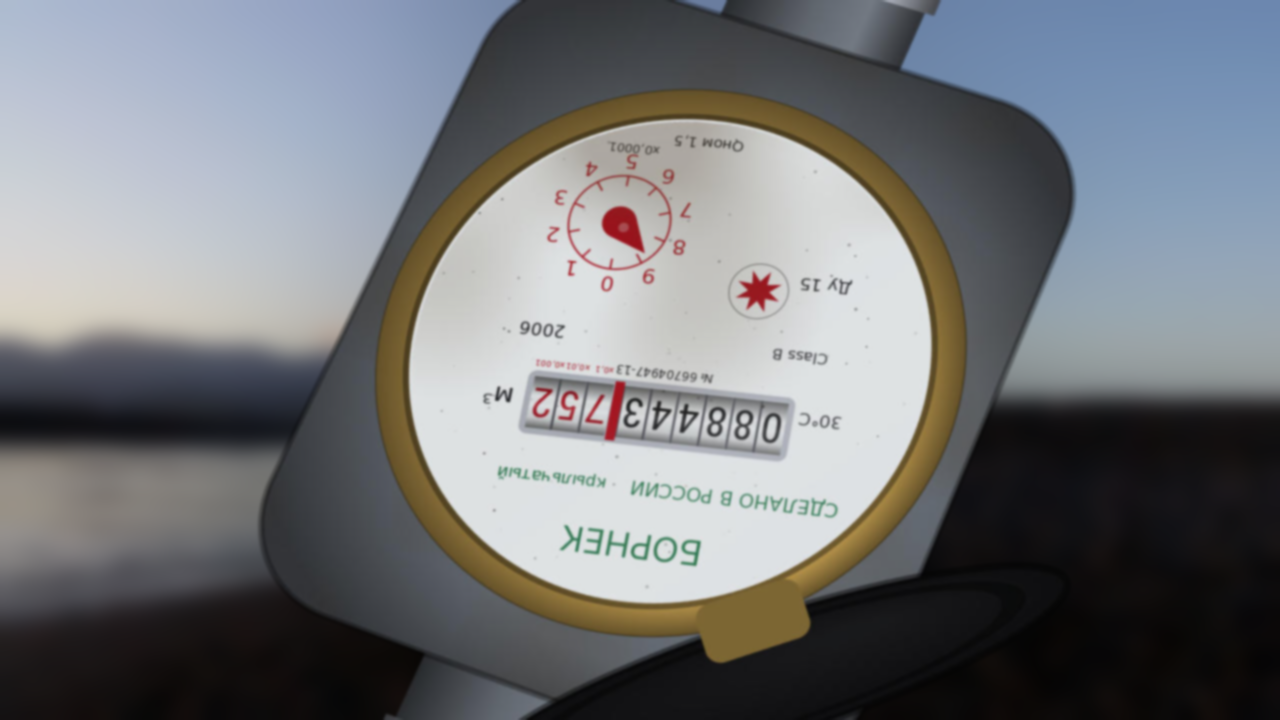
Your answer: **88443.7528** m³
